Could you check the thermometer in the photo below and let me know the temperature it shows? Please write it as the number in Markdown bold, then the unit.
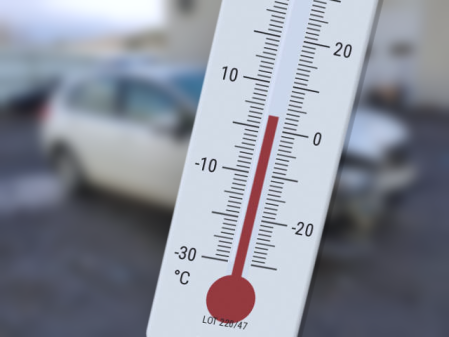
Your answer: **3** °C
